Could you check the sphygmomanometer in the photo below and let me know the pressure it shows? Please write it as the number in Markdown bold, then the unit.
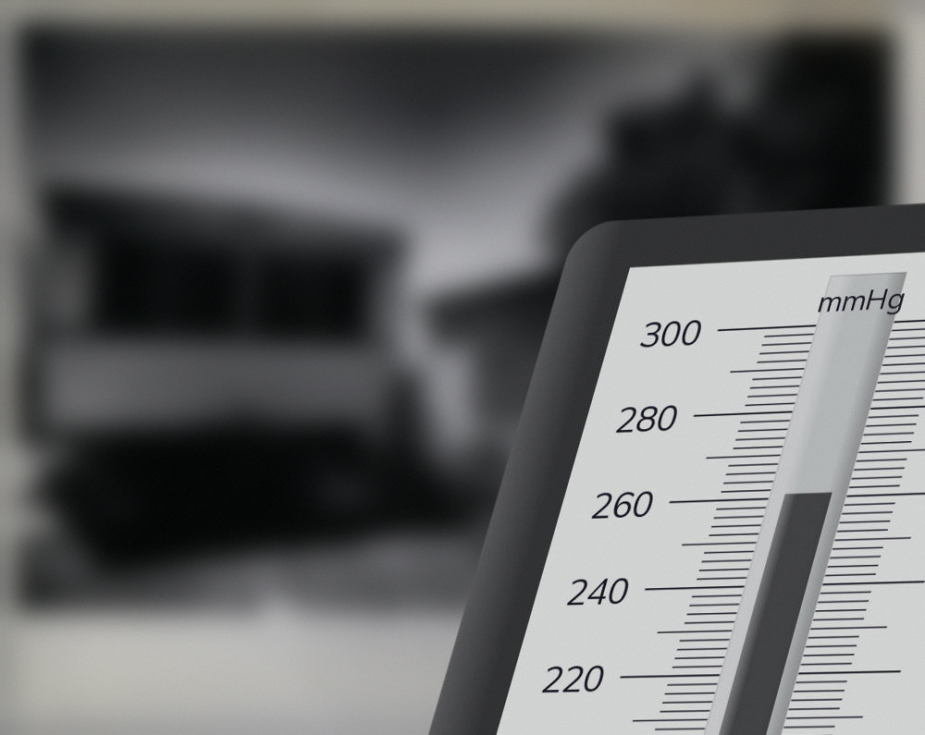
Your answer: **261** mmHg
